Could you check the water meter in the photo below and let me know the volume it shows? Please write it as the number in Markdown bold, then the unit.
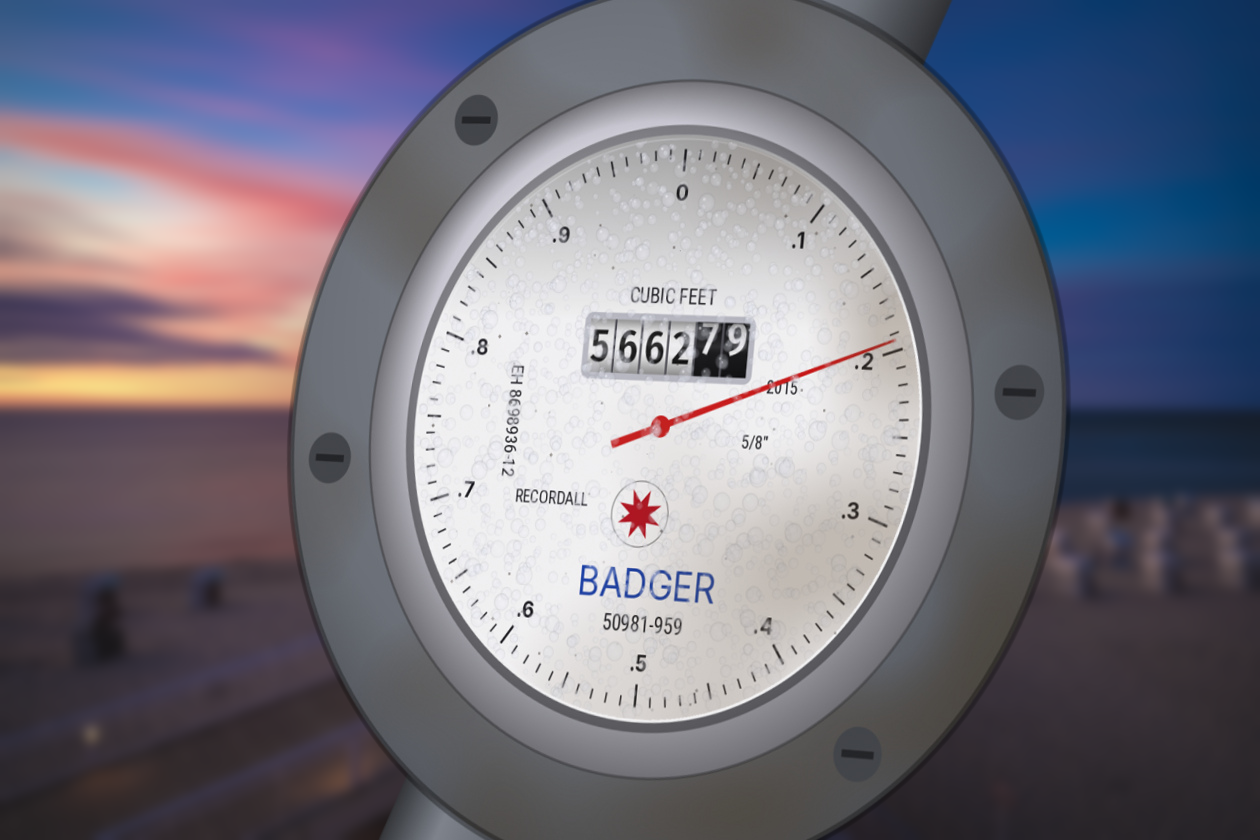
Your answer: **566279.19** ft³
